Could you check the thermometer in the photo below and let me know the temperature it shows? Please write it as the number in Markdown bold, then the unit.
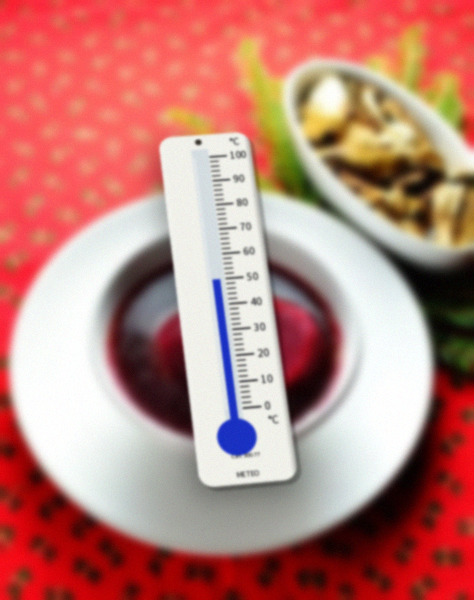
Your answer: **50** °C
